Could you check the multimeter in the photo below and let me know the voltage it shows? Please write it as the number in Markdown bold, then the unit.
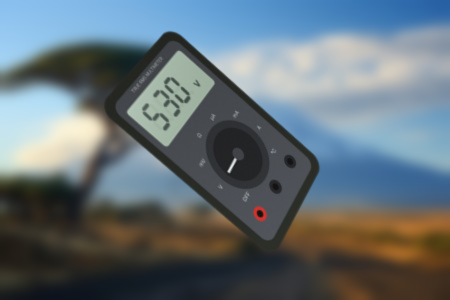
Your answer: **530** V
